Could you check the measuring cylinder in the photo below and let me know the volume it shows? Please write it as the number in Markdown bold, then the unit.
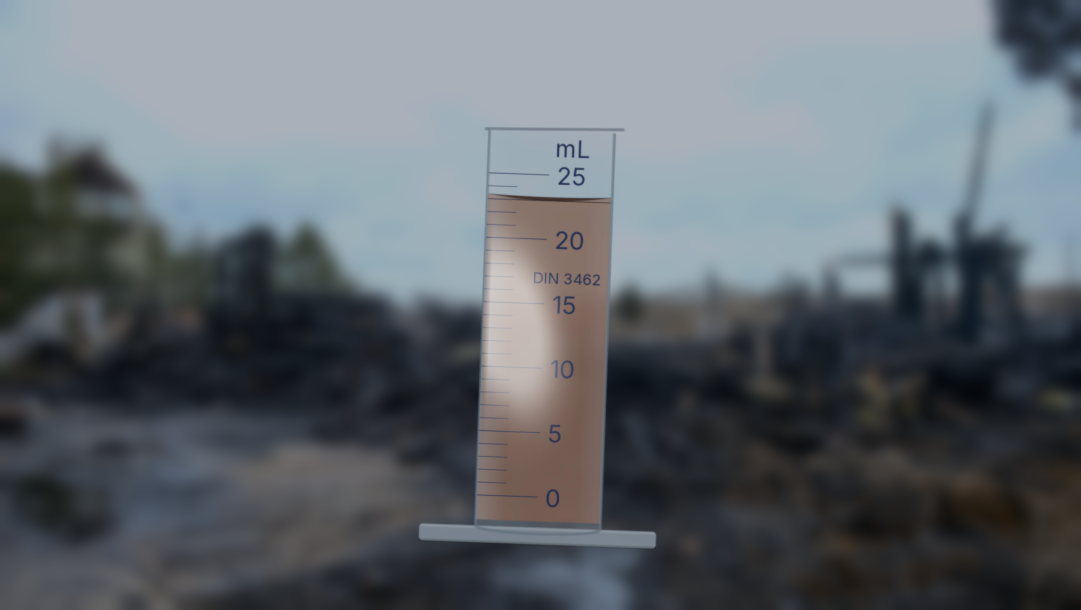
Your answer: **23** mL
